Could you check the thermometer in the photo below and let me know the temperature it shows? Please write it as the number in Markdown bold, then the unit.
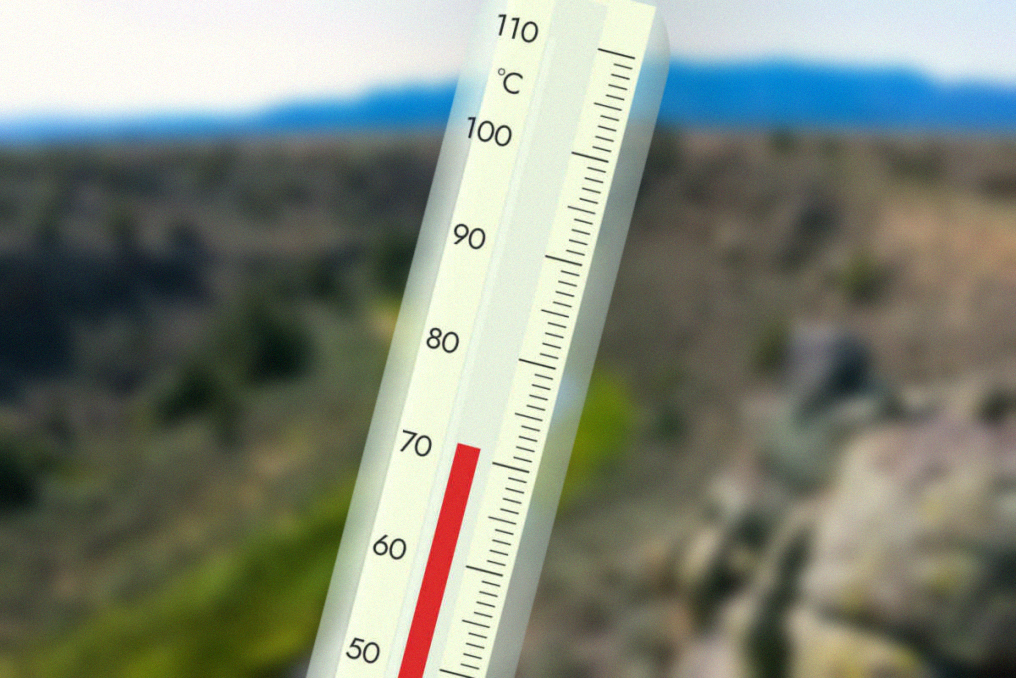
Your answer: **71** °C
